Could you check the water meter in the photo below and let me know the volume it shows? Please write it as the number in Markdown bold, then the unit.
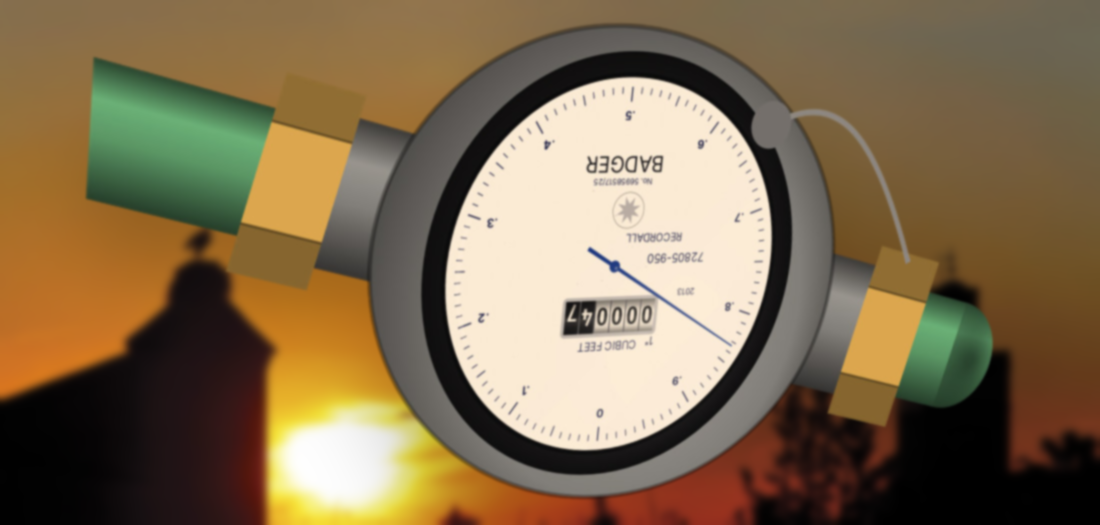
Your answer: **46.83** ft³
